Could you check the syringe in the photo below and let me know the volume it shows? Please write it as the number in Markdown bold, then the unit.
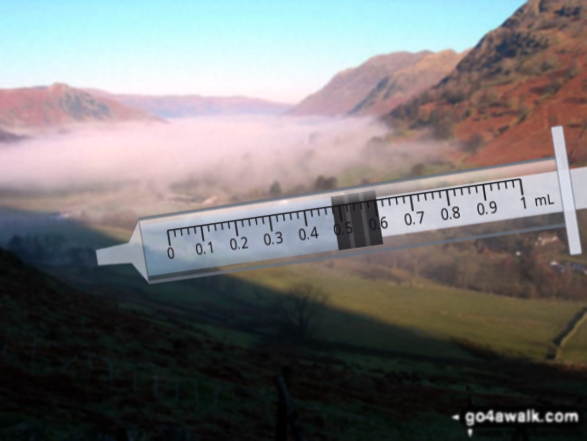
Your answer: **0.48** mL
